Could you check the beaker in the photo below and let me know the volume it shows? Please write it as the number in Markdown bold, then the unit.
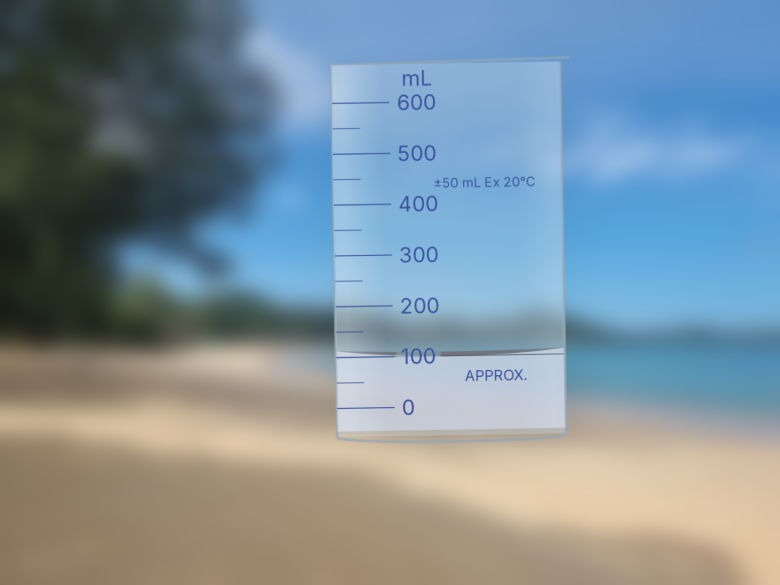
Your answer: **100** mL
